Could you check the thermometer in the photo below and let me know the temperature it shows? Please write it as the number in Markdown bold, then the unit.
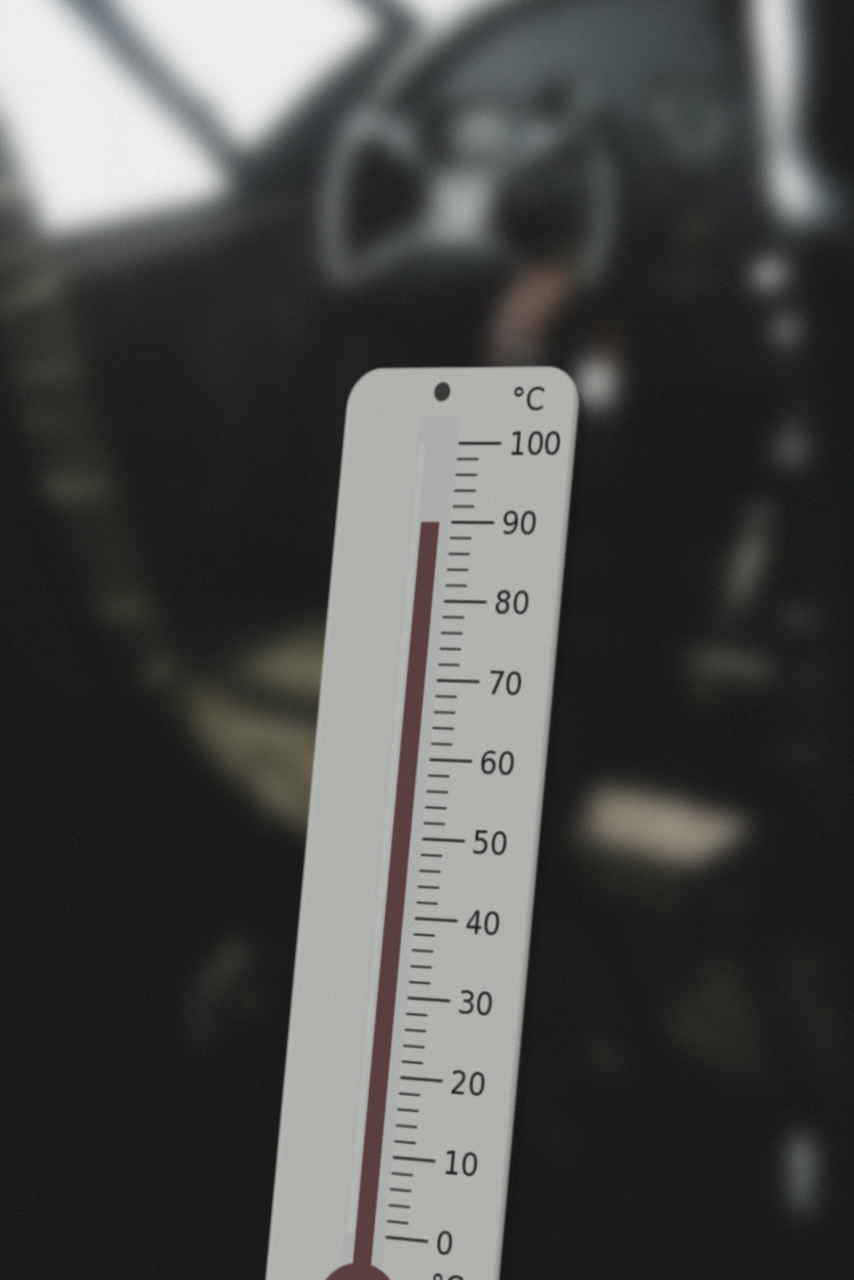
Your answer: **90** °C
